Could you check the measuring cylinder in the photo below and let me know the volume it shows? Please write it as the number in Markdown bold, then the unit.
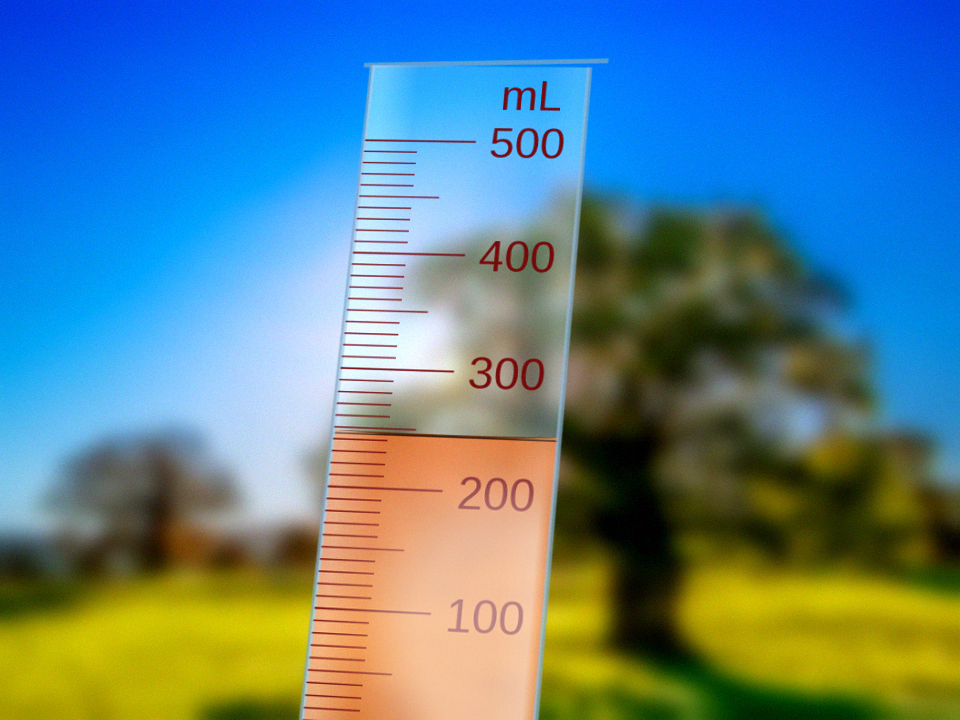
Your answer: **245** mL
